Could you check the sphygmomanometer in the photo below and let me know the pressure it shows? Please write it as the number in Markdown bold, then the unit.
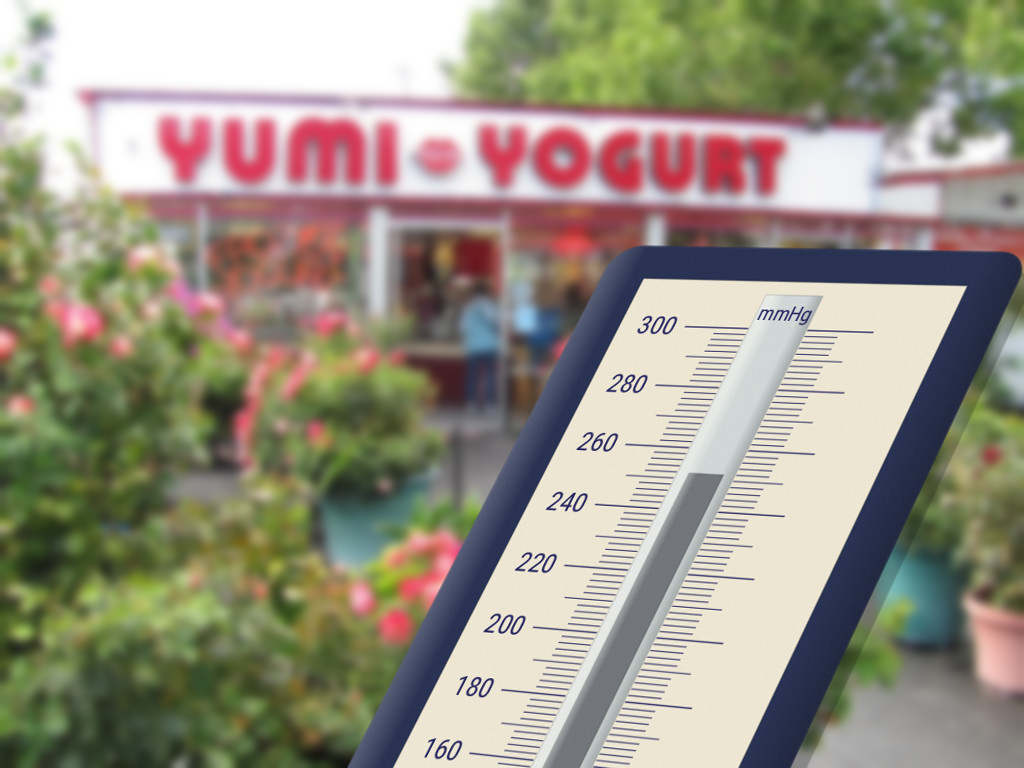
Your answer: **252** mmHg
